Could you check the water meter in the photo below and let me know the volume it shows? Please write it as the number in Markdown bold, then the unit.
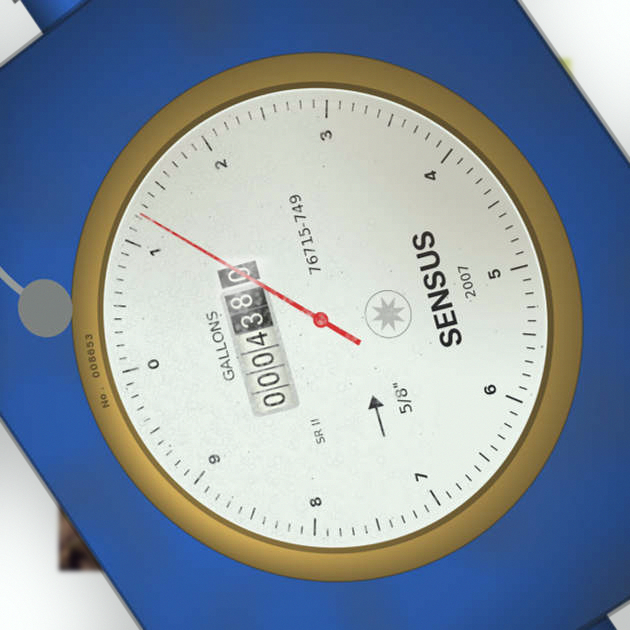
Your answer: **4381.2** gal
